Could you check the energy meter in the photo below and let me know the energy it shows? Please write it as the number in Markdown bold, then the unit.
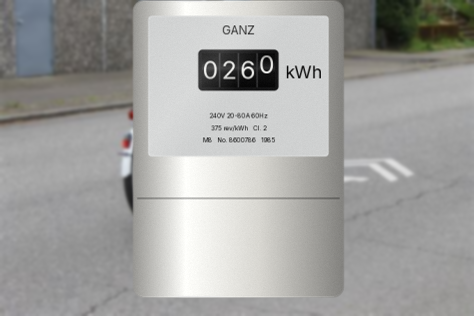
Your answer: **260** kWh
